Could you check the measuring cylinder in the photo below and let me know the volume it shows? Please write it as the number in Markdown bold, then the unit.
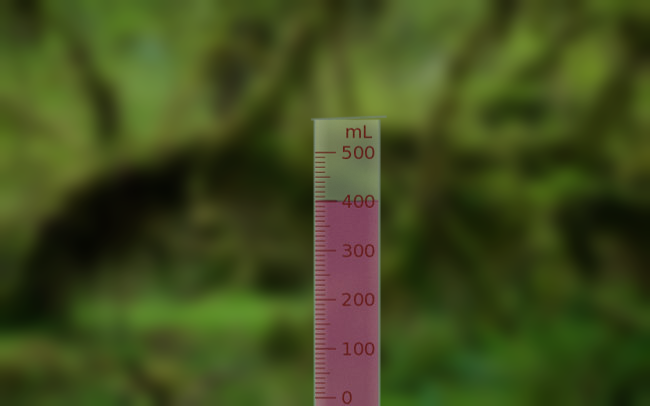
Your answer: **400** mL
